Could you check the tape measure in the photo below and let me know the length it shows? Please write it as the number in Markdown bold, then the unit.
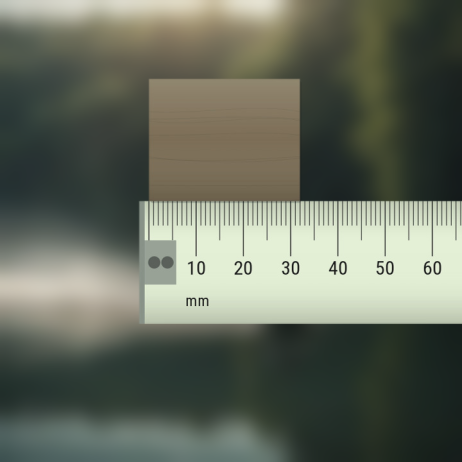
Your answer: **32** mm
